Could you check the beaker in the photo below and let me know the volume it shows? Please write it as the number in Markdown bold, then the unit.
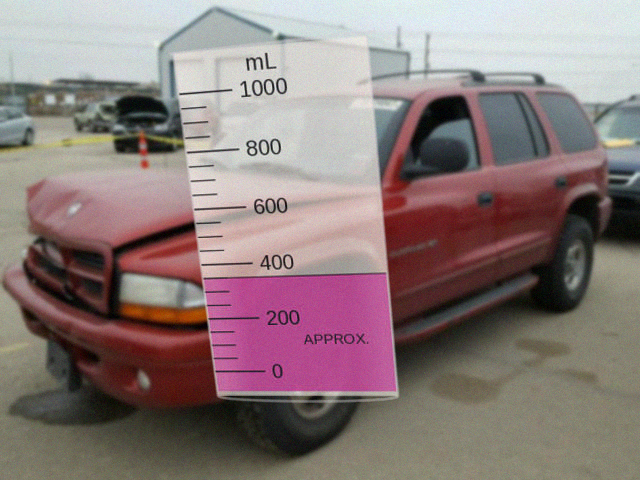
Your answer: **350** mL
